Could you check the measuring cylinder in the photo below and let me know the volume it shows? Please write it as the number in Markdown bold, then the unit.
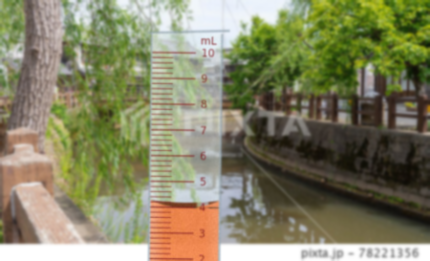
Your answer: **4** mL
